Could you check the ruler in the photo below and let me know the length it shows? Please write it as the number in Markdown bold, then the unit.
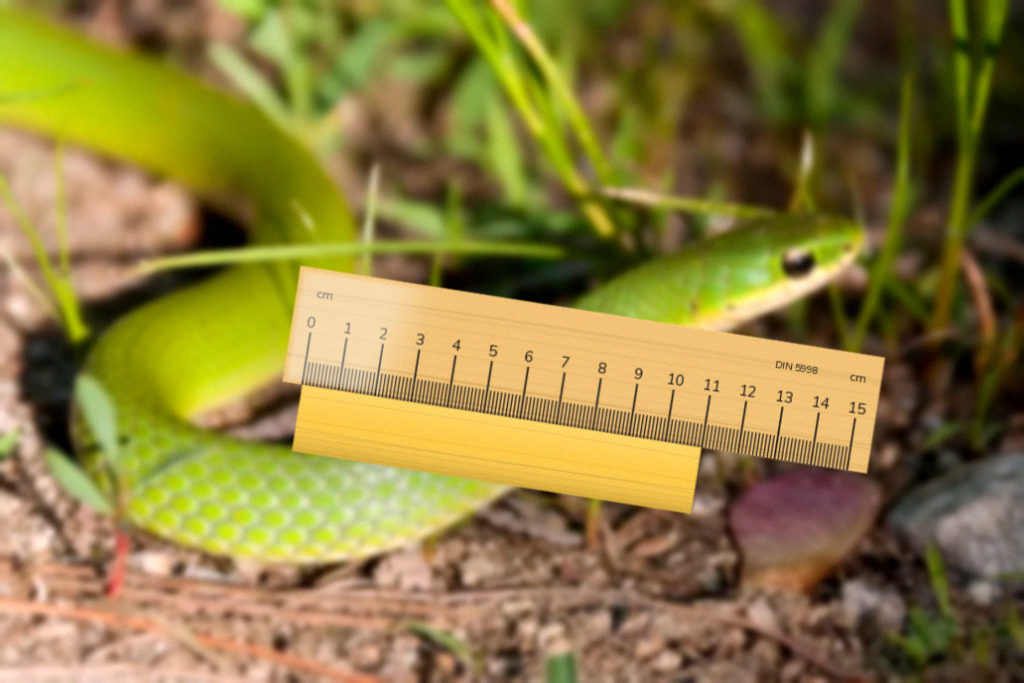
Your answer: **11** cm
